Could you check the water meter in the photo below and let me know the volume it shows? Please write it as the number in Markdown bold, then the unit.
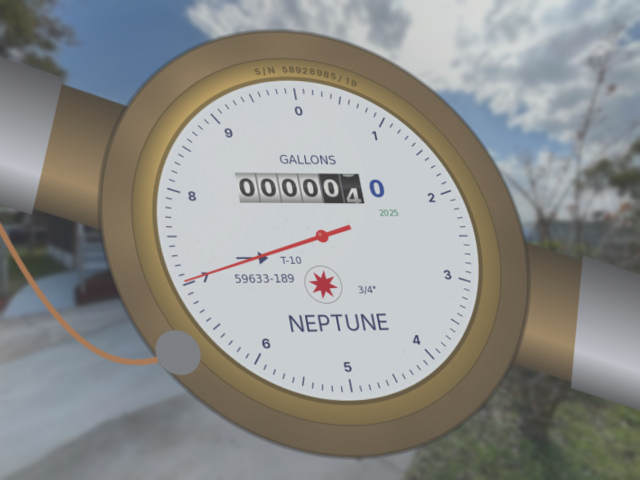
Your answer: **37.0** gal
